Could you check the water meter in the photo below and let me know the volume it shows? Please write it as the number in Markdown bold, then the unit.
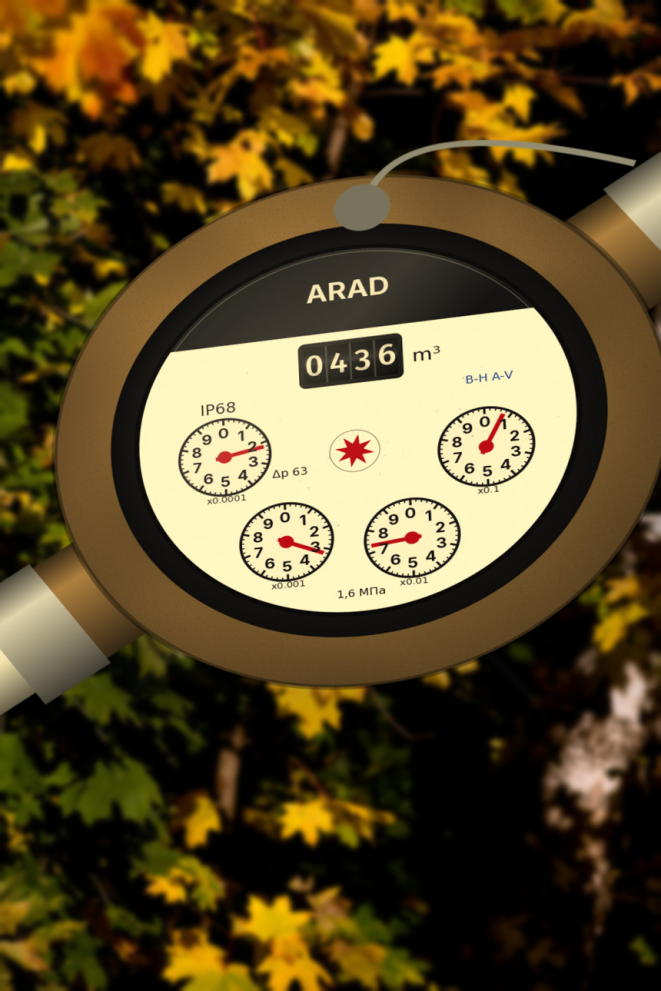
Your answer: **436.0732** m³
